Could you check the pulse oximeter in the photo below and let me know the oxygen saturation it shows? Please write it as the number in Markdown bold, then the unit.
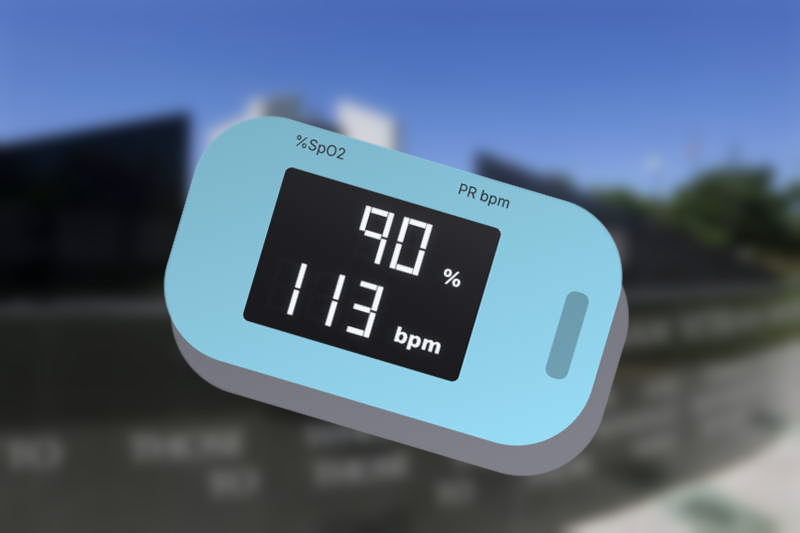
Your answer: **90** %
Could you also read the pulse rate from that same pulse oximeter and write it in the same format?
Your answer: **113** bpm
